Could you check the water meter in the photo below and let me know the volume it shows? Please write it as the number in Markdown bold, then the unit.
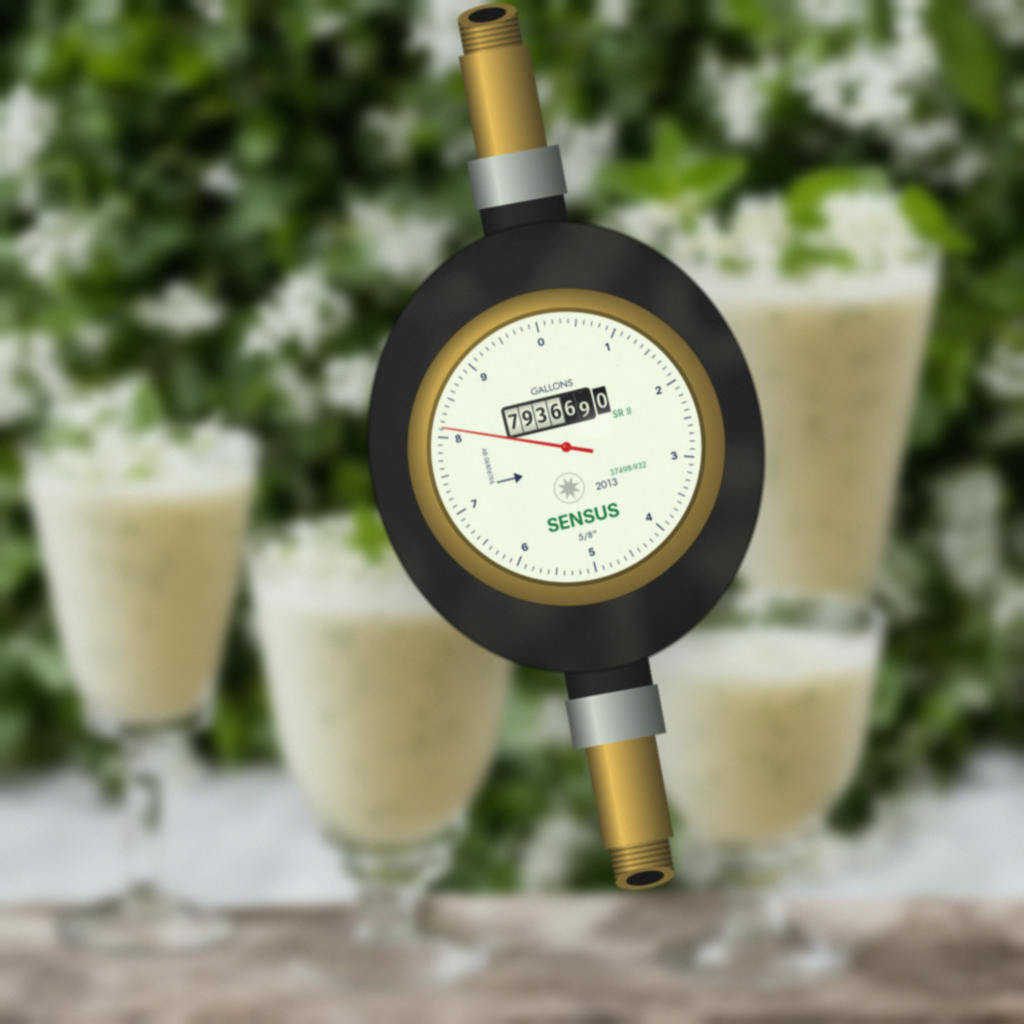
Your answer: **7936688.1** gal
